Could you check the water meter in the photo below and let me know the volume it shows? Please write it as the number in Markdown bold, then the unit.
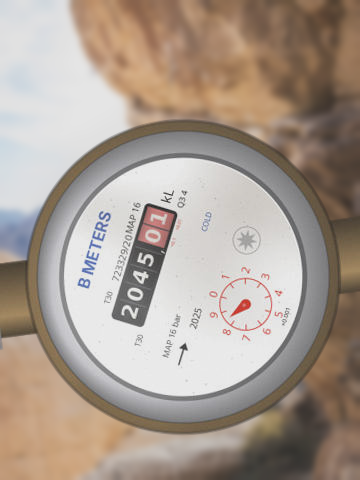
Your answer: **2045.018** kL
